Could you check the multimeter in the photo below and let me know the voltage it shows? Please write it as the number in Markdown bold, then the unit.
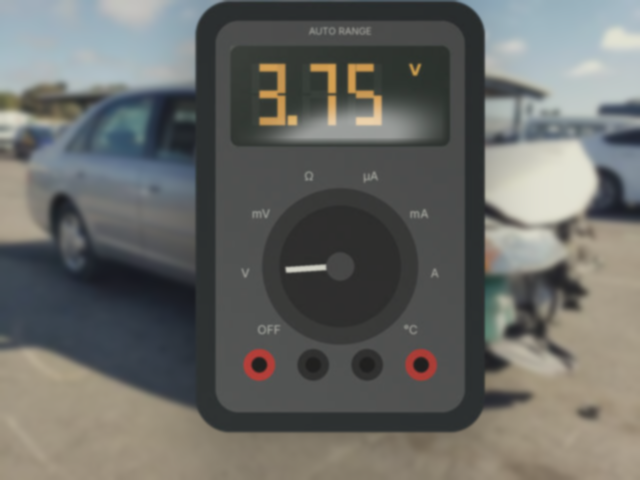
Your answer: **3.75** V
